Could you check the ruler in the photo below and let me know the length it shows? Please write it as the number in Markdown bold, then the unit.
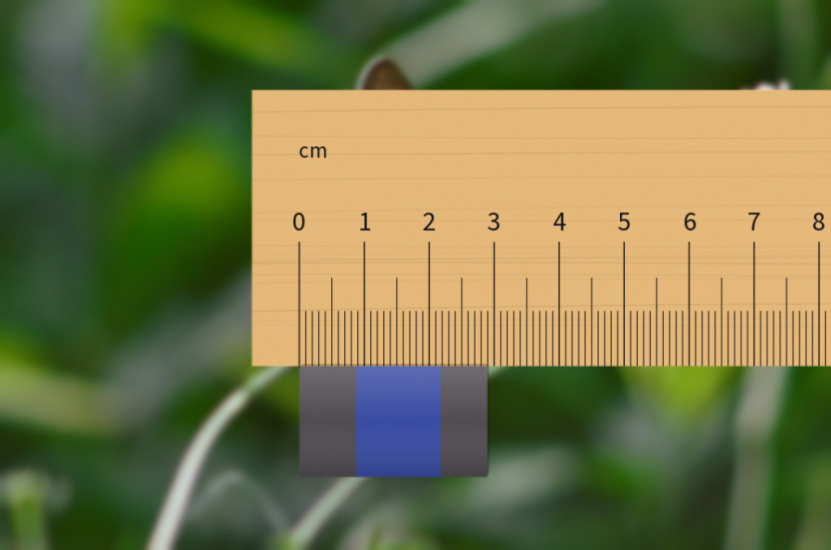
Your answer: **2.9** cm
